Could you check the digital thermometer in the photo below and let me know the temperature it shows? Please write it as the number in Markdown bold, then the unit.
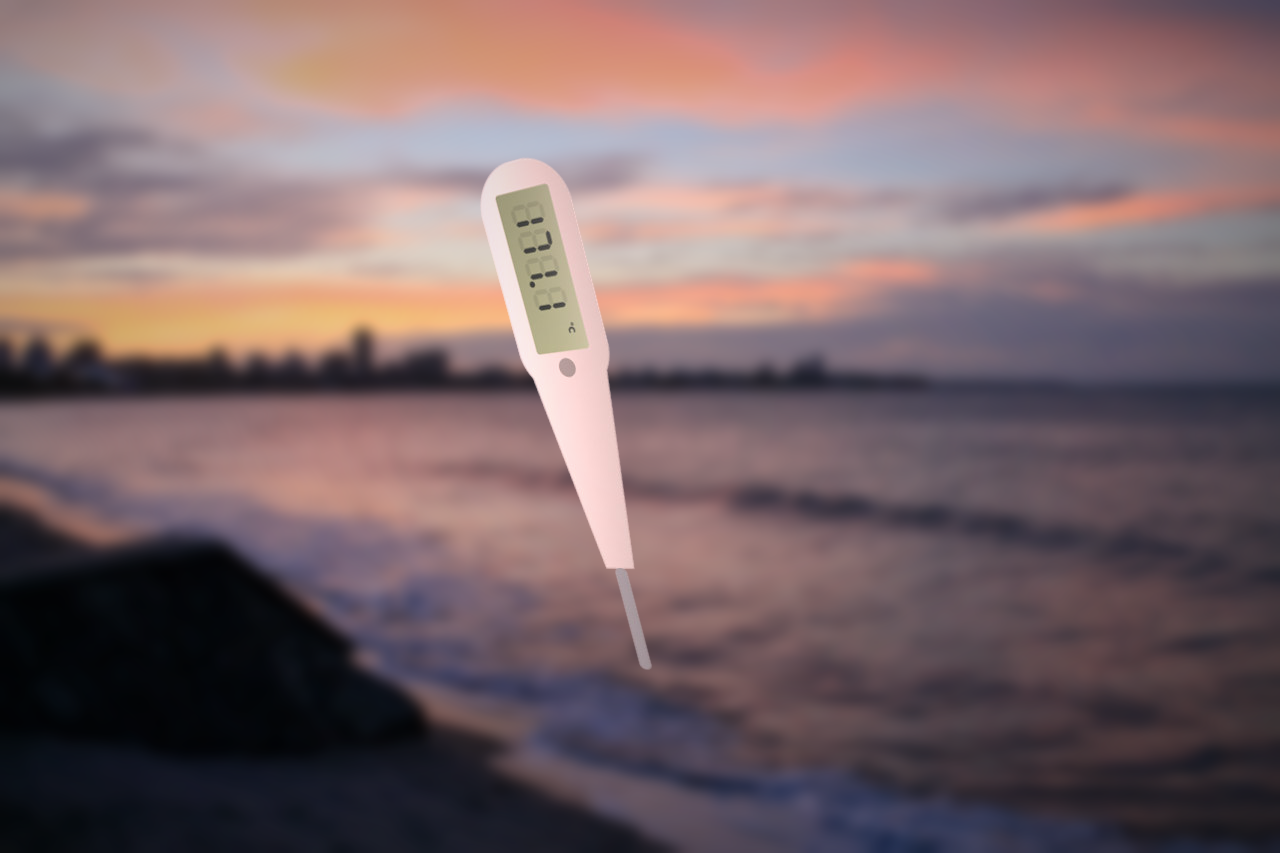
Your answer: **171.1** °C
